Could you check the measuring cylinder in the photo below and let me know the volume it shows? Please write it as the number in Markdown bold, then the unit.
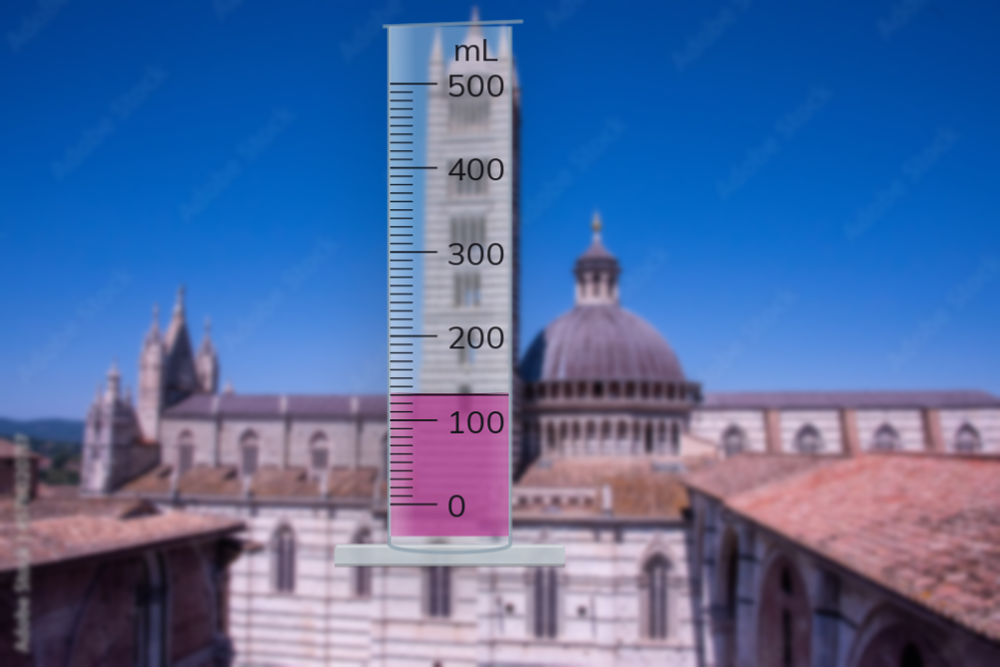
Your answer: **130** mL
